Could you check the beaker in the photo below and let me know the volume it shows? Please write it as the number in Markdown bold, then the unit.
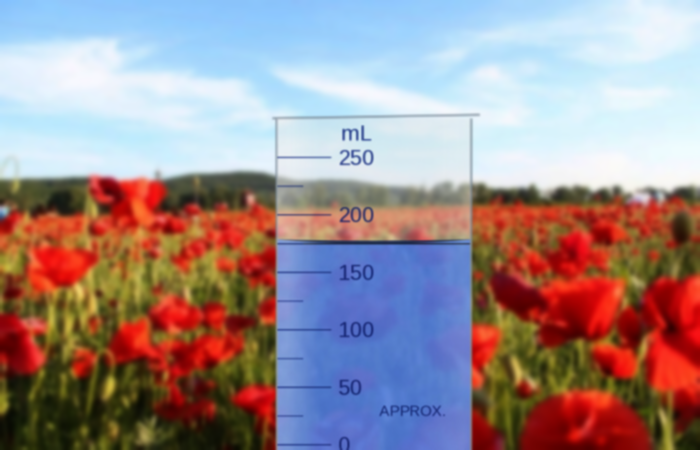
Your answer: **175** mL
